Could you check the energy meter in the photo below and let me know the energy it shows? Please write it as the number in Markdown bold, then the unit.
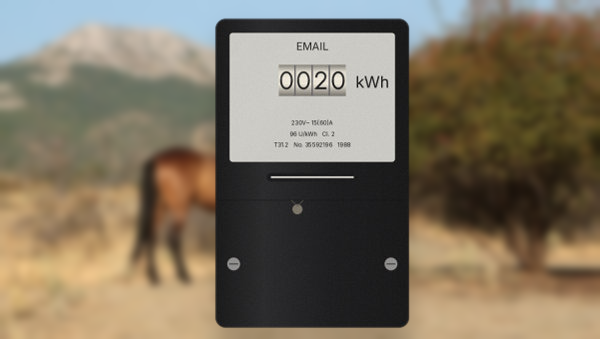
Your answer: **20** kWh
